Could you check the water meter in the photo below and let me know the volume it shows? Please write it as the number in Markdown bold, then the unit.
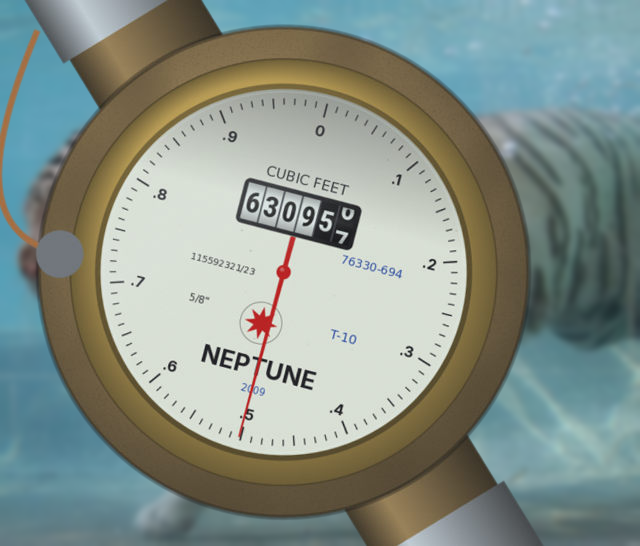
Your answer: **630956.50** ft³
